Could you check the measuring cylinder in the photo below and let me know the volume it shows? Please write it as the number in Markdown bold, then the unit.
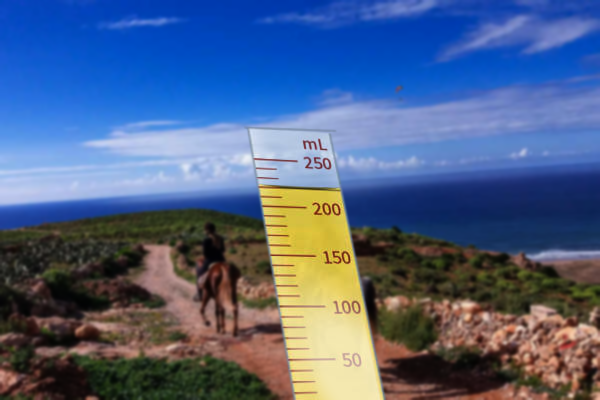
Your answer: **220** mL
